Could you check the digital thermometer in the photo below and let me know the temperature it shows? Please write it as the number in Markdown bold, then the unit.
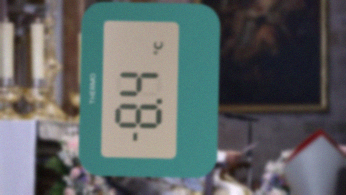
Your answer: **-8.4** °C
